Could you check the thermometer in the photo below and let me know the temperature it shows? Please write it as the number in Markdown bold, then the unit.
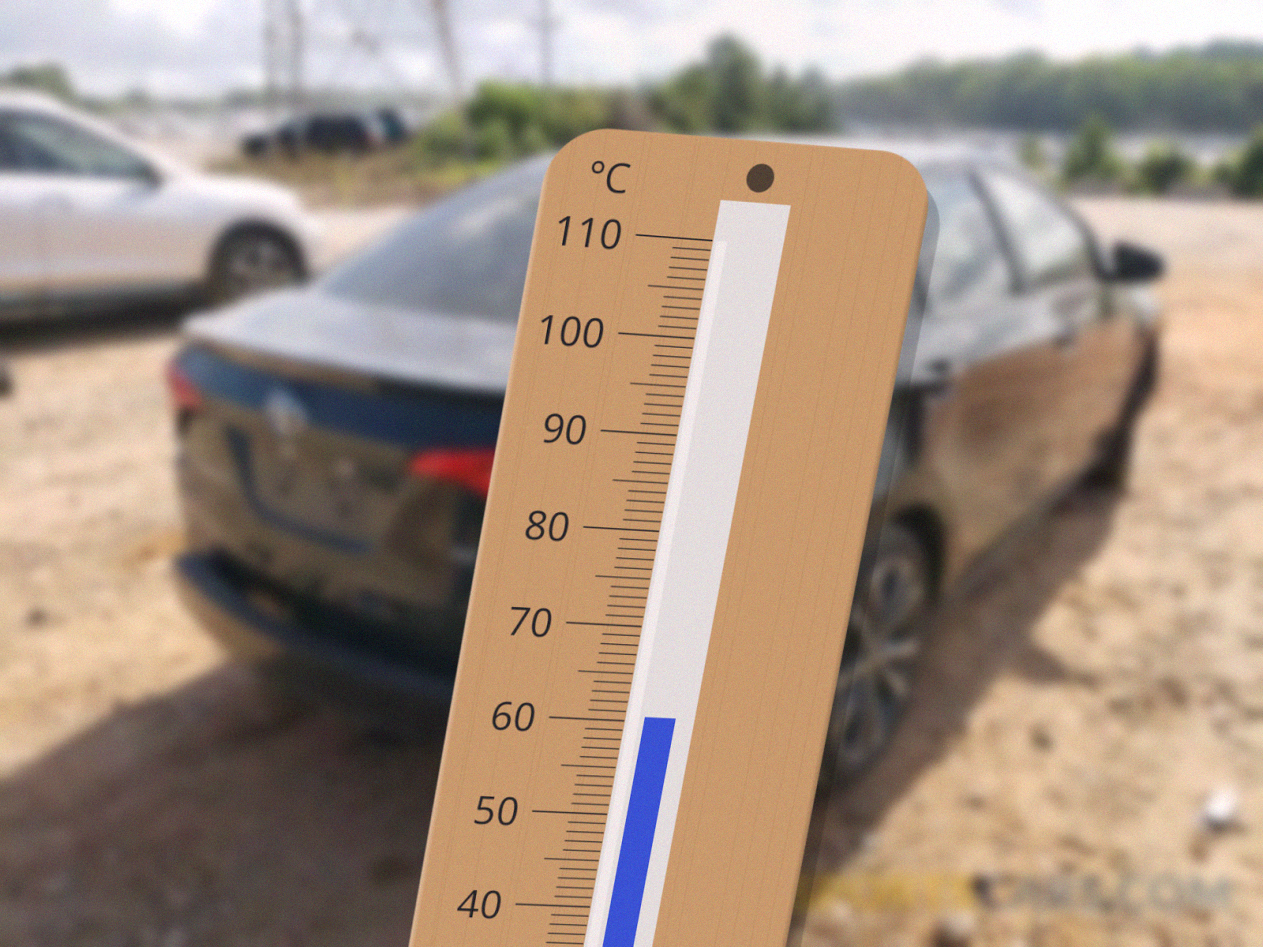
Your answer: **60.5** °C
